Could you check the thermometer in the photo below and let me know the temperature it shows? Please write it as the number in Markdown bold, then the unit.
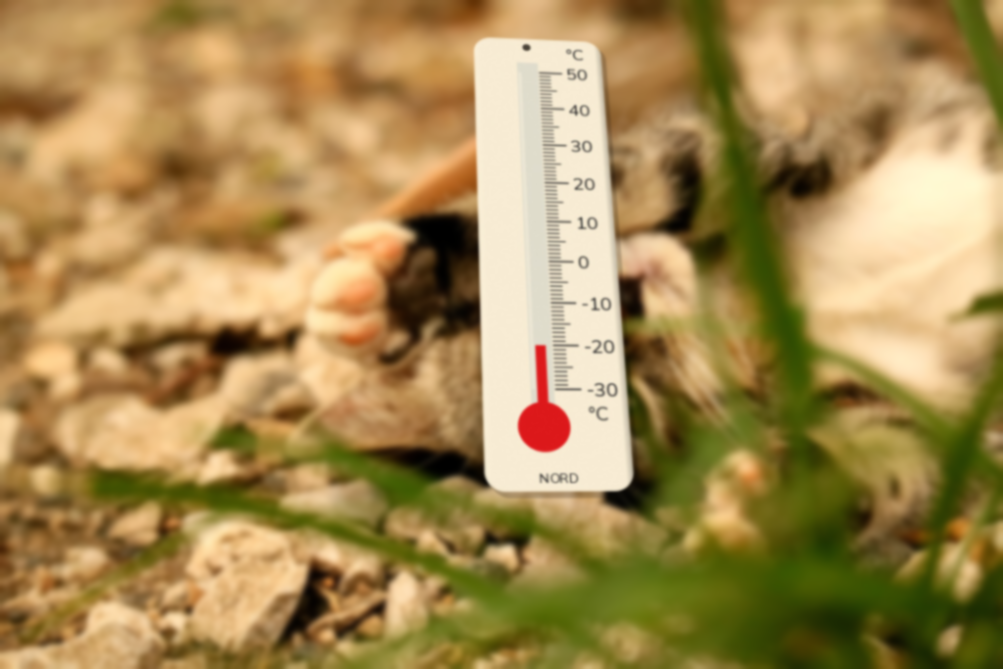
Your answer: **-20** °C
